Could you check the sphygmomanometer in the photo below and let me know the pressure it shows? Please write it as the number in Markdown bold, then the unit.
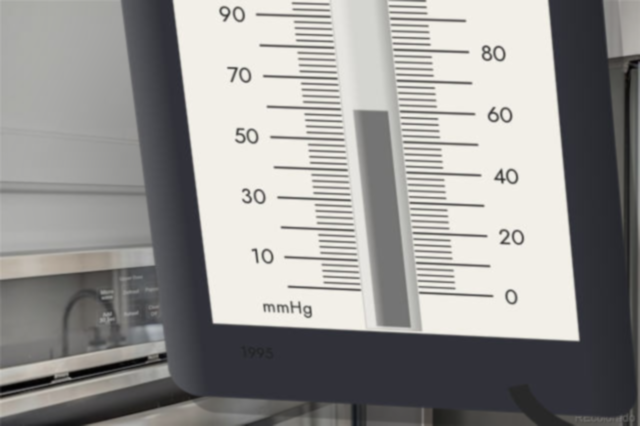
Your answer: **60** mmHg
